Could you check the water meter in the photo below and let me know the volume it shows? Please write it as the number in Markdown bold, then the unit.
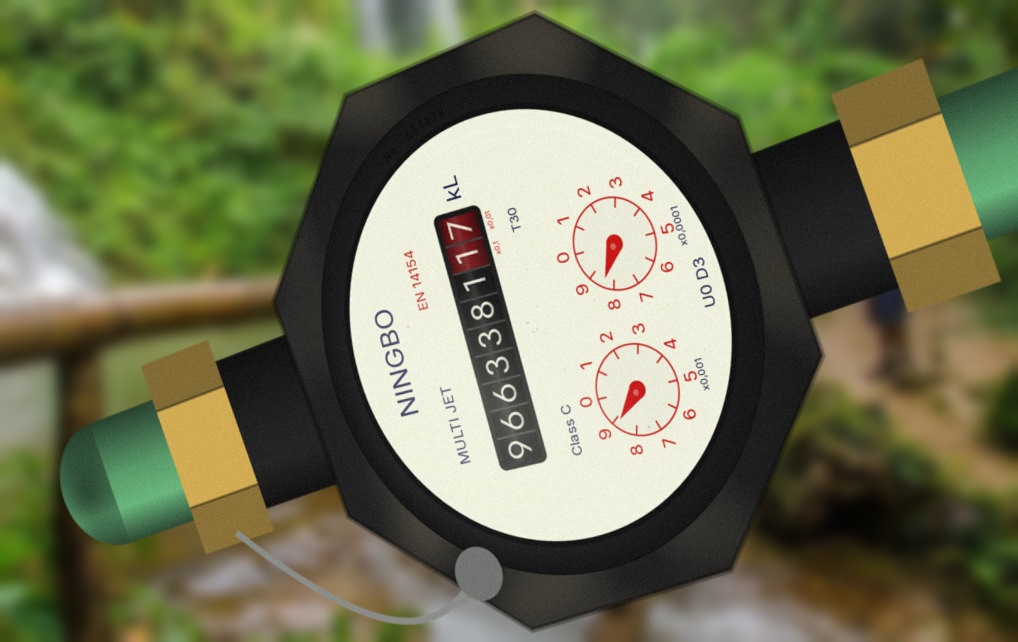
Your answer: **9663381.1788** kL
